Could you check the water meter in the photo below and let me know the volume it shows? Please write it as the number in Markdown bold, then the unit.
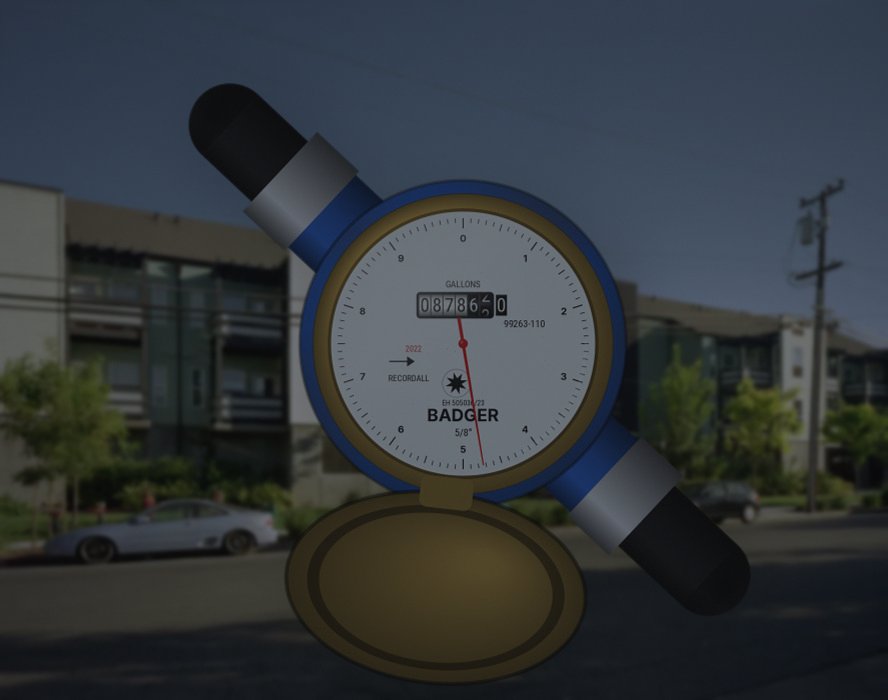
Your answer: **878624.7** gal
